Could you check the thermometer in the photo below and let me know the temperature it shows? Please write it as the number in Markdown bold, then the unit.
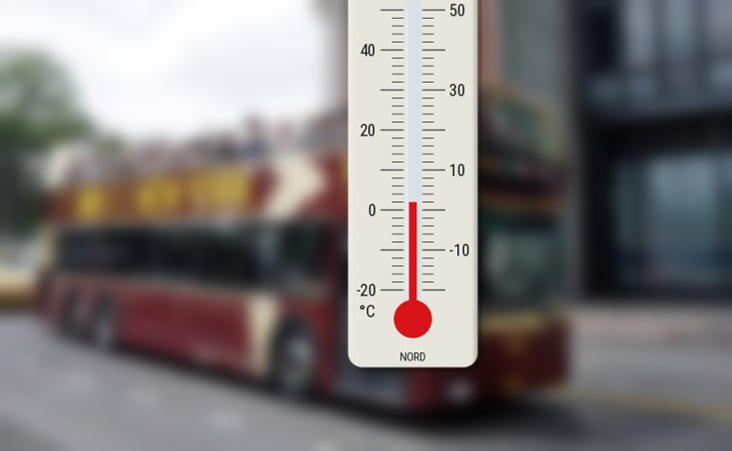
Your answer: **2** °C
